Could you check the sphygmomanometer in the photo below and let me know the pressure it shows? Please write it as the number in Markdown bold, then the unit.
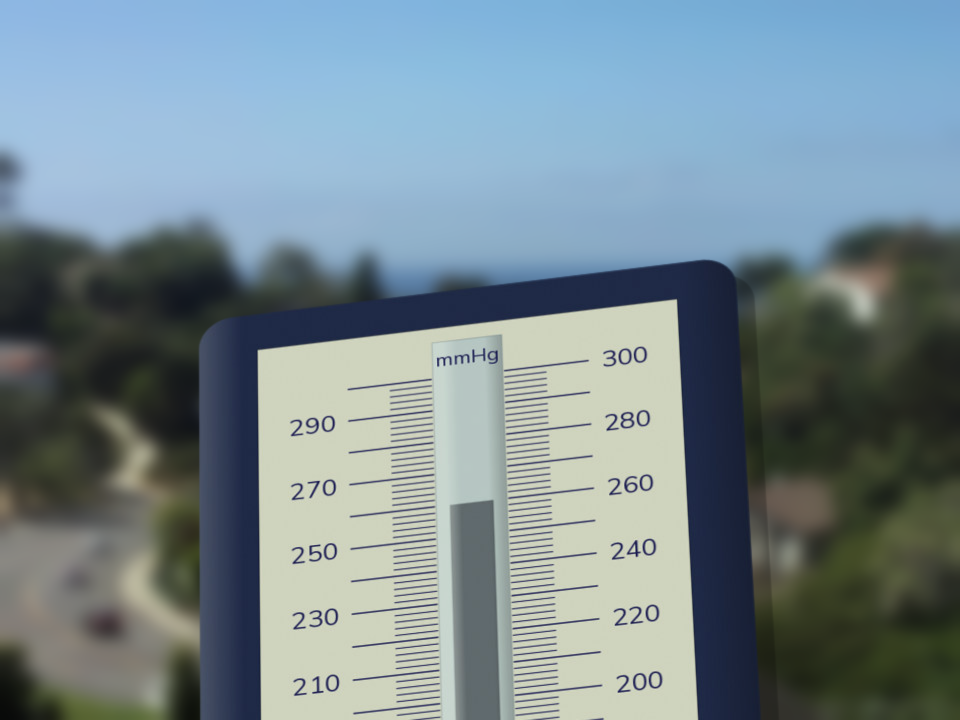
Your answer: **260** mmHg
